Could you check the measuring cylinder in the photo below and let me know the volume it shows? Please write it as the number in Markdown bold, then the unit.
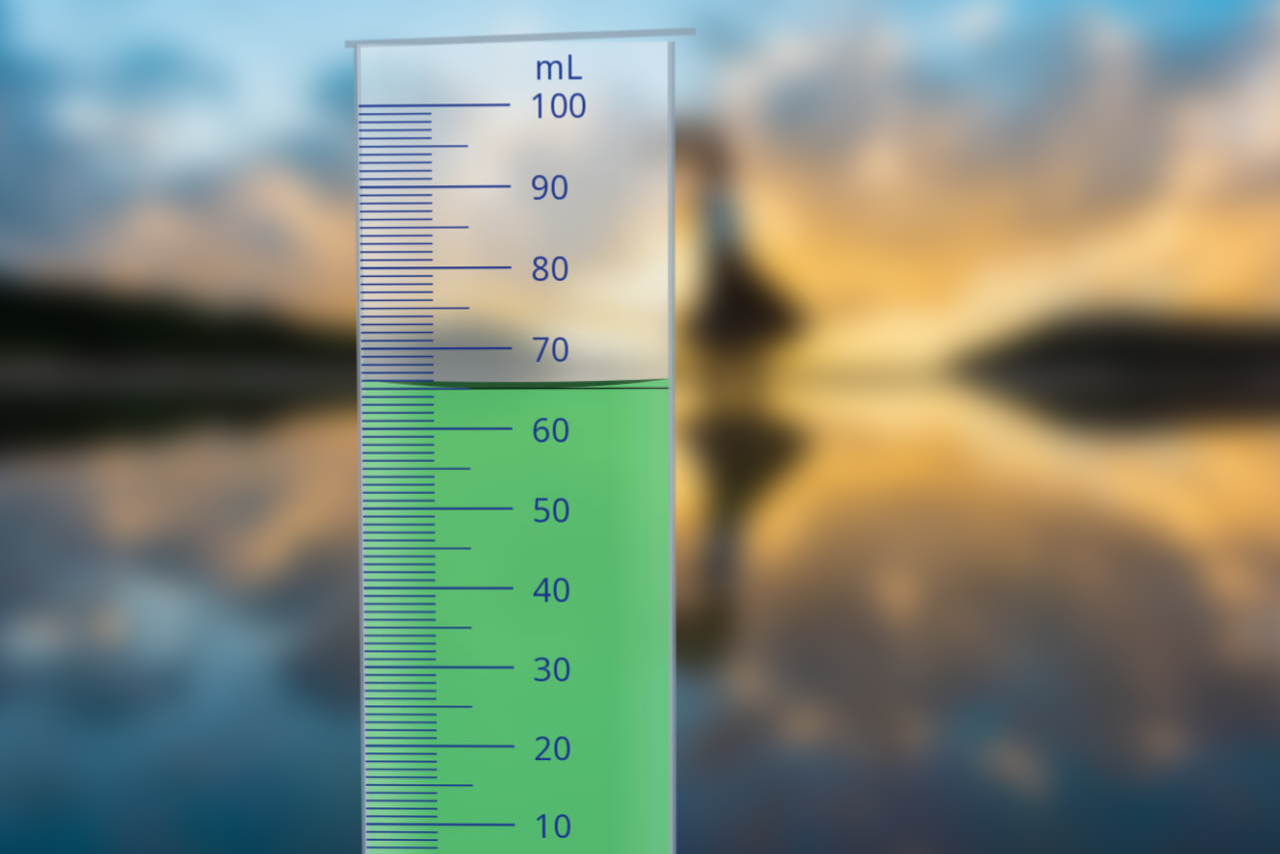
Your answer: **65** mL
